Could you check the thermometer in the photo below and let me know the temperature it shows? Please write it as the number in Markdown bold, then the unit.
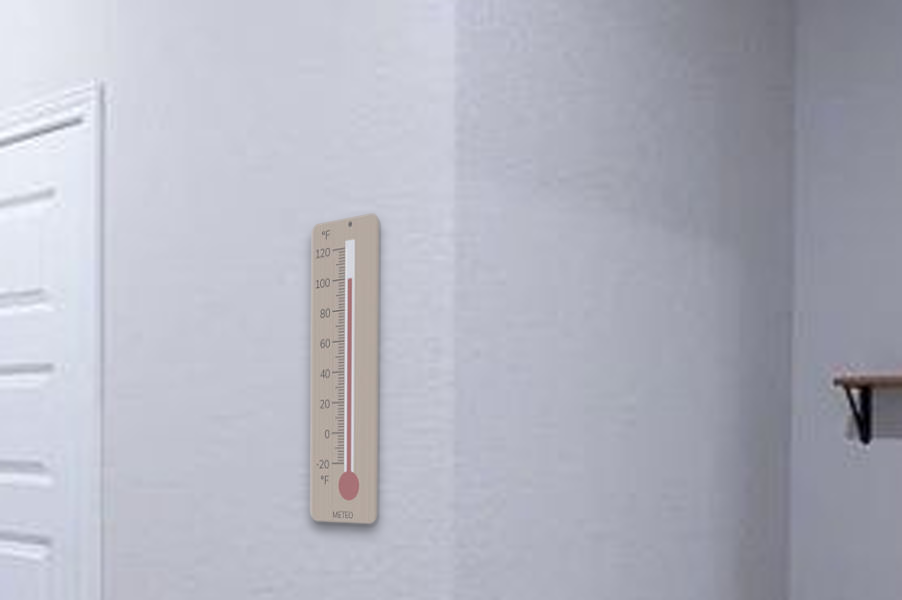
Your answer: **100** °F
